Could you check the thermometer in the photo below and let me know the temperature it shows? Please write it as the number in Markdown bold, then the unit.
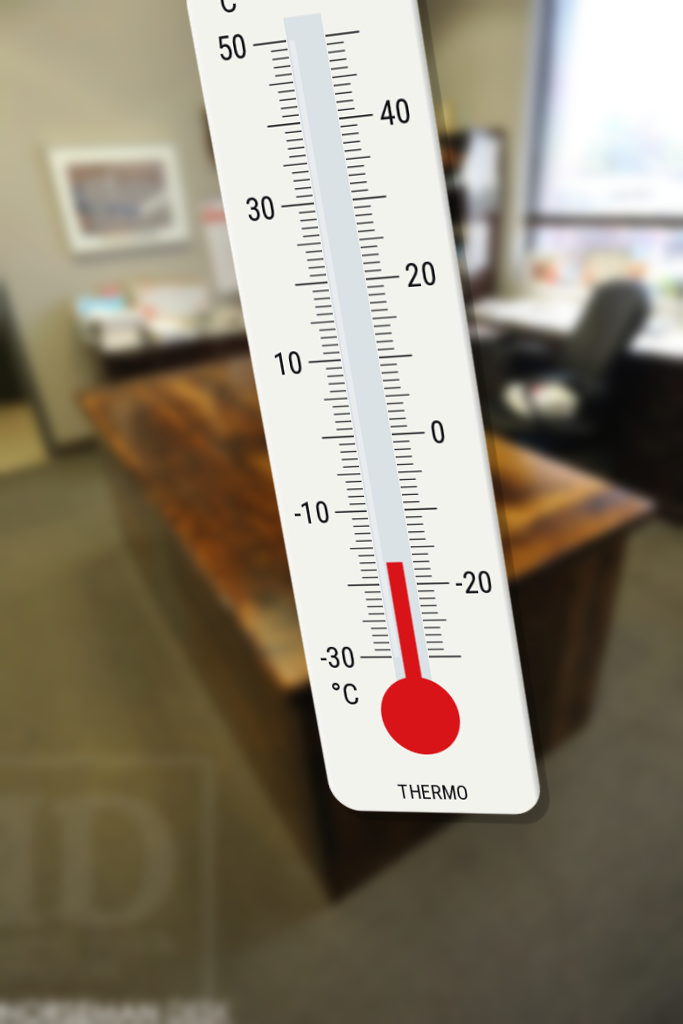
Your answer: **-17** °C
